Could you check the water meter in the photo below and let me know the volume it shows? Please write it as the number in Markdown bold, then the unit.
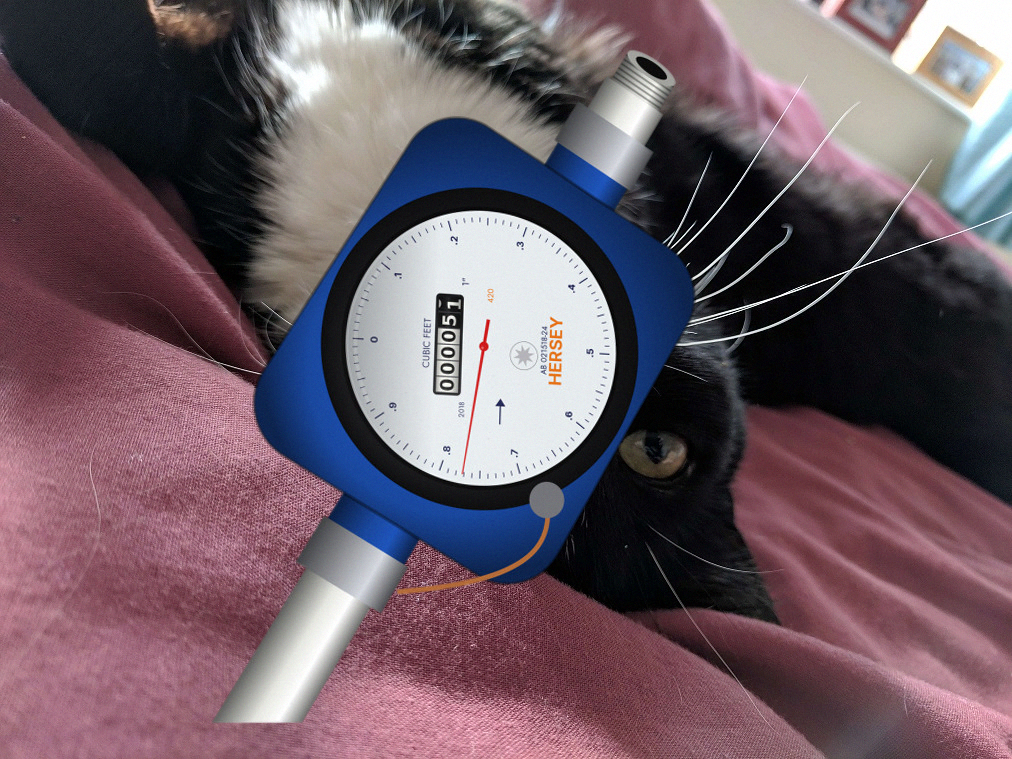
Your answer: **50.77** ft³
